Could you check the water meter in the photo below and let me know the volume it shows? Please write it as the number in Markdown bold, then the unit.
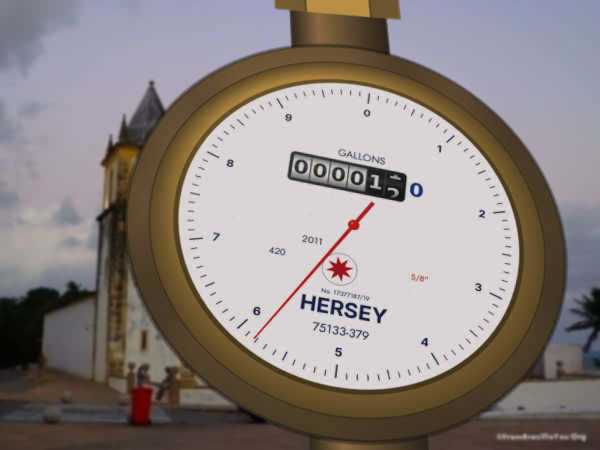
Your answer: **115.8** gal
